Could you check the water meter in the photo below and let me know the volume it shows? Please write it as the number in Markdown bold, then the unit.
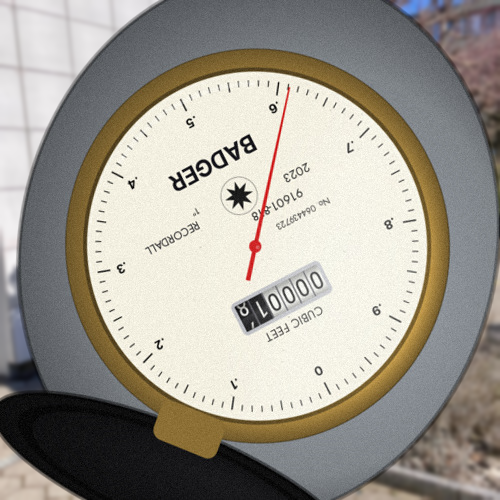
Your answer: **17.61** ft³
